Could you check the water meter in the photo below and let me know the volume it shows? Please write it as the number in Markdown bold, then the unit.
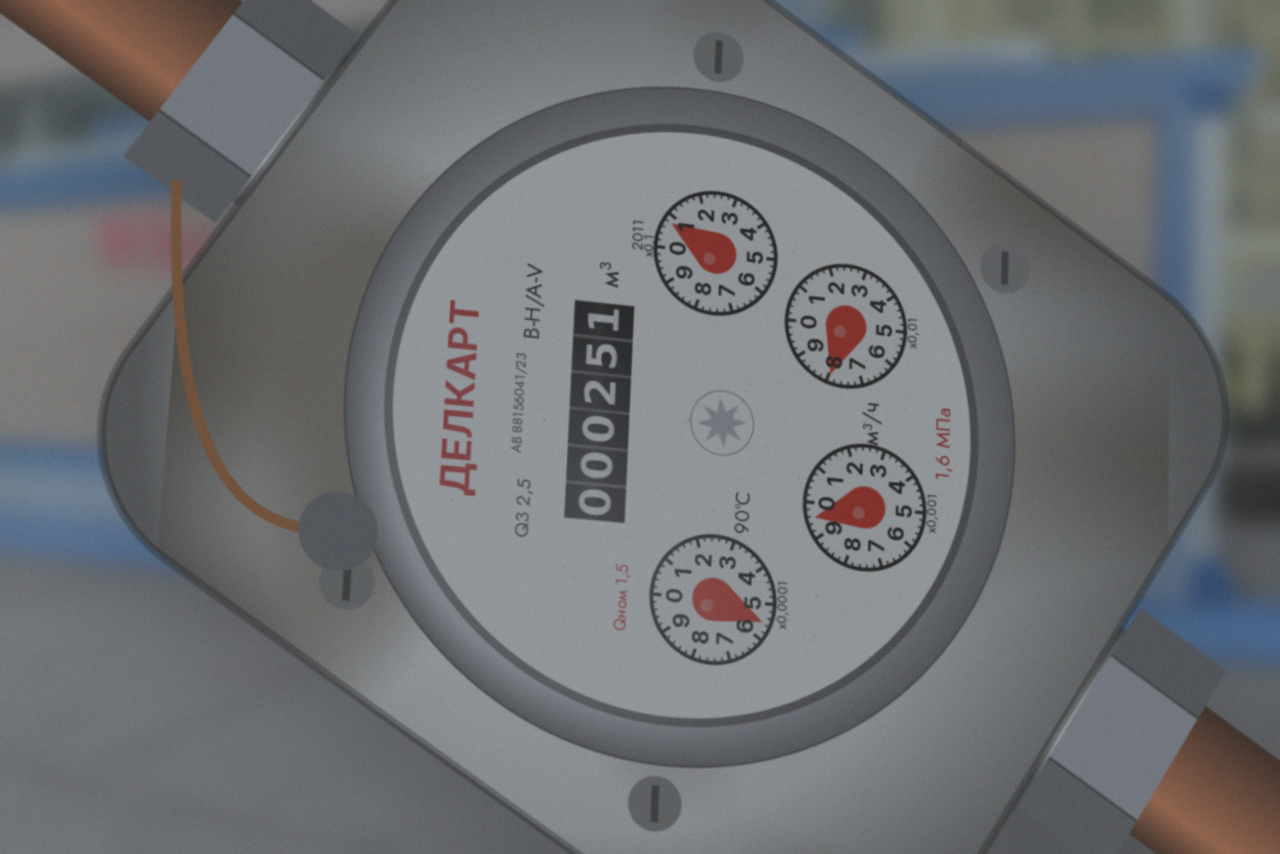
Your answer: **251.0795** m³
